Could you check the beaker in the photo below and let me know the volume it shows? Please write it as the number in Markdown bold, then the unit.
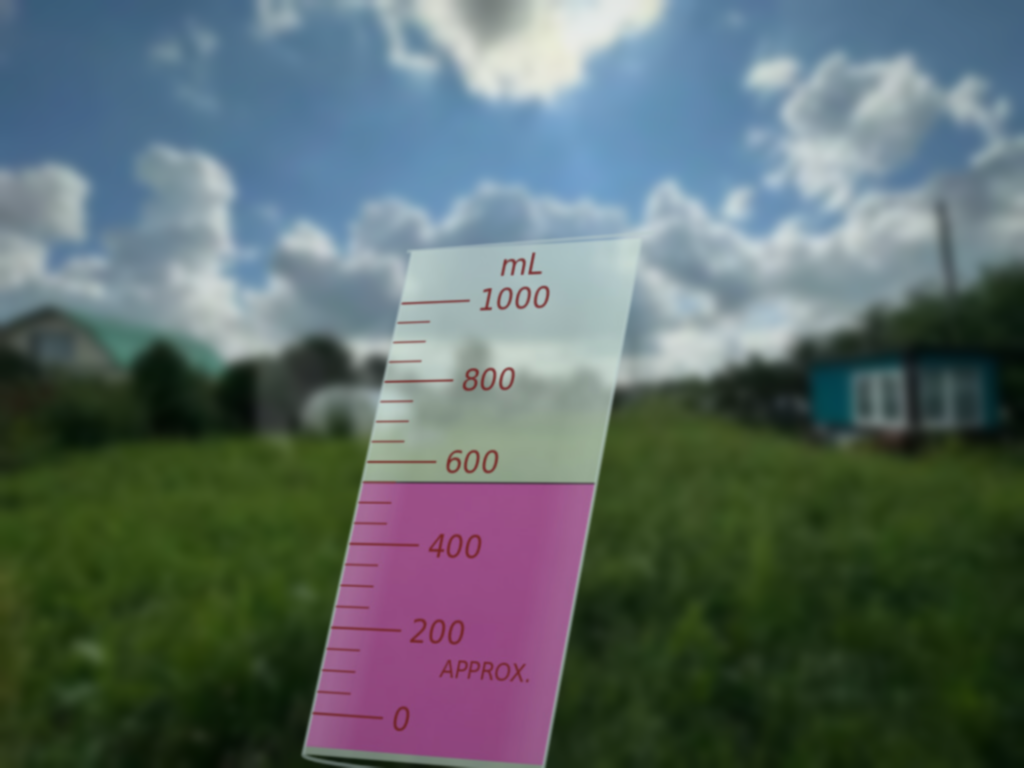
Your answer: **550** mL
